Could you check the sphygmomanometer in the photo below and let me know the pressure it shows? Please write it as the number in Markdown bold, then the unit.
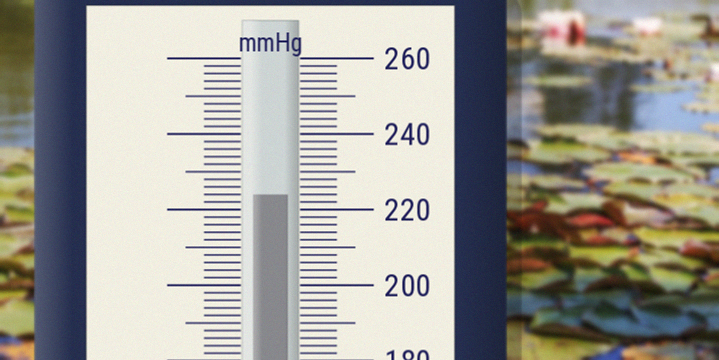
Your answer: **224** mmHg
